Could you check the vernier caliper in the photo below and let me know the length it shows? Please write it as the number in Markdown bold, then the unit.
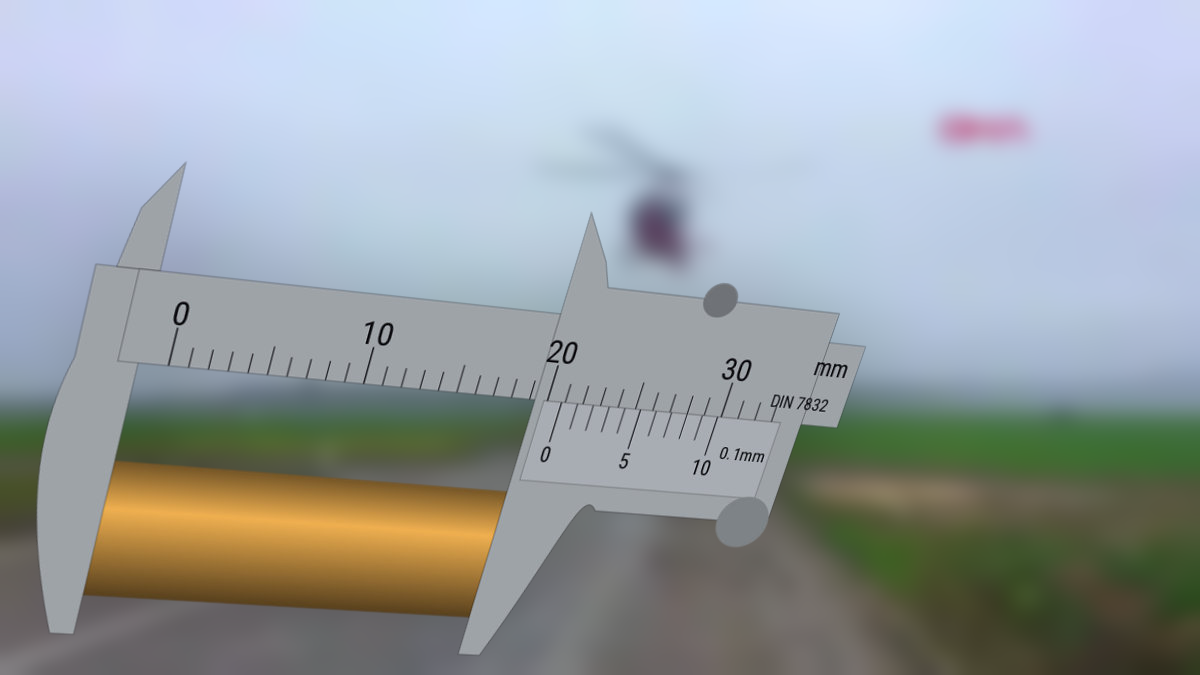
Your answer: **20.8** mm
